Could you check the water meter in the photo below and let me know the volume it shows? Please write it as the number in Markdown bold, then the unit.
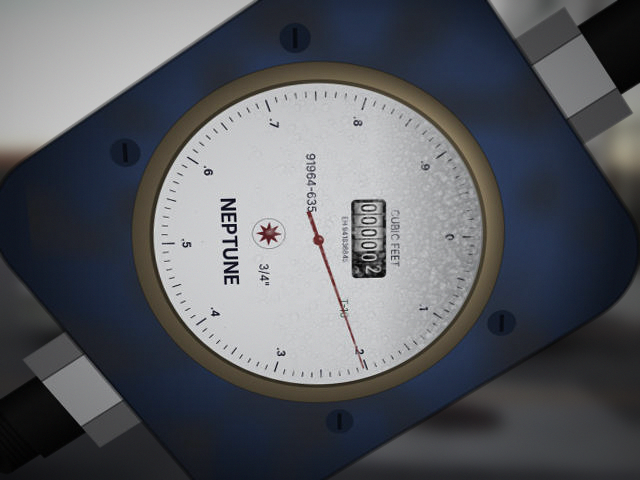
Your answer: **2.20** ft³
